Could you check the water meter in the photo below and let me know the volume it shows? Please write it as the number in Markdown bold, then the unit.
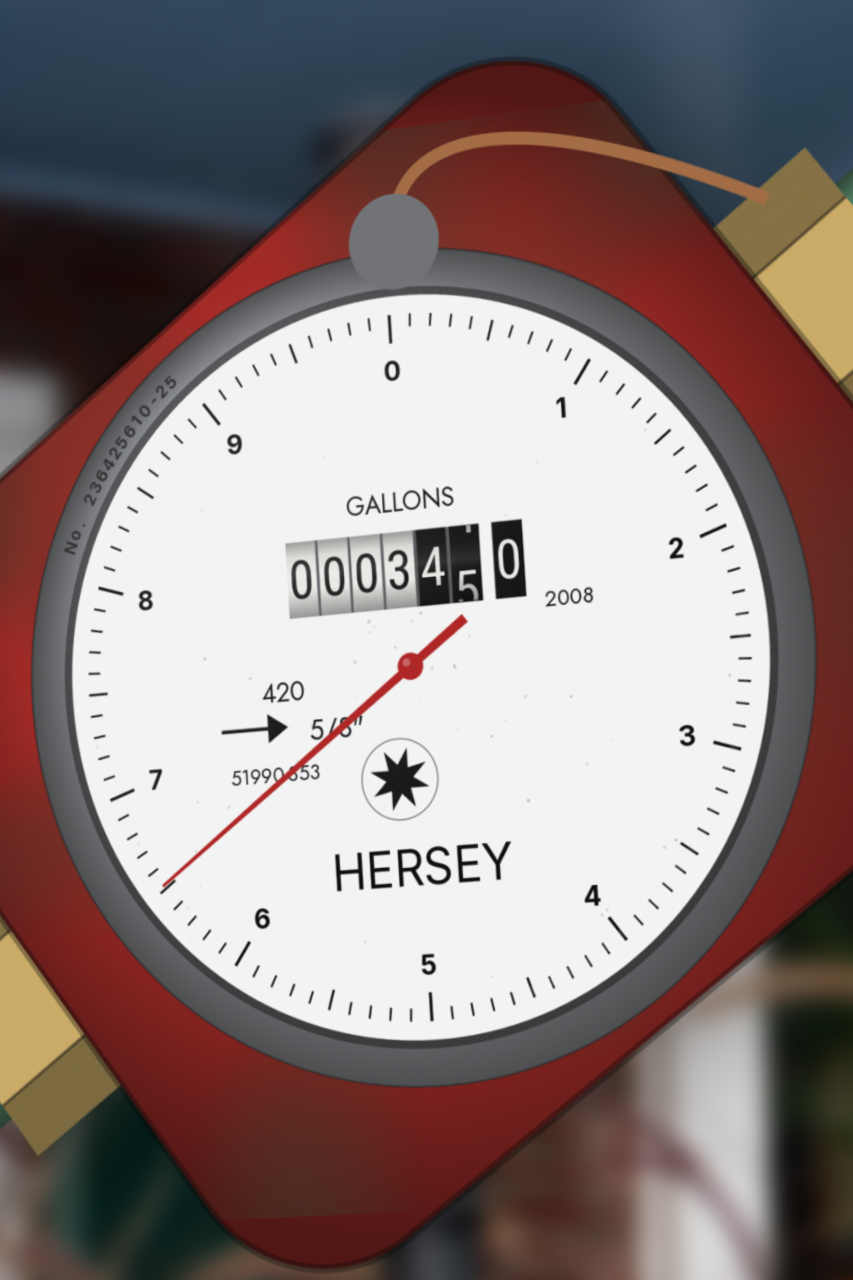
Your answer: **3446.5** gal
